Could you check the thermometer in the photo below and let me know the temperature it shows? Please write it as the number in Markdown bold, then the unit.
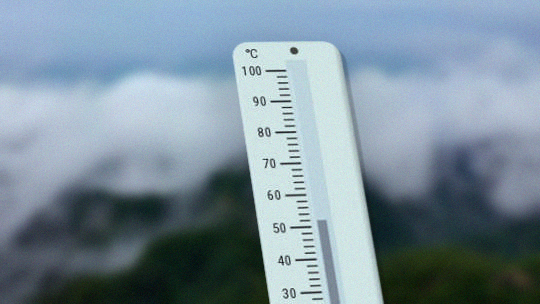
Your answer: **52** °C
